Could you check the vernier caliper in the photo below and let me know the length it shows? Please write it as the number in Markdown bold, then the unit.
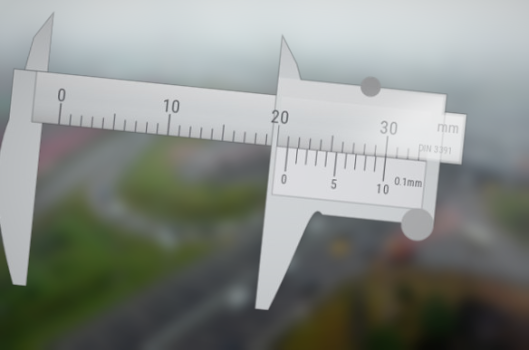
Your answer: **21.0** mm
